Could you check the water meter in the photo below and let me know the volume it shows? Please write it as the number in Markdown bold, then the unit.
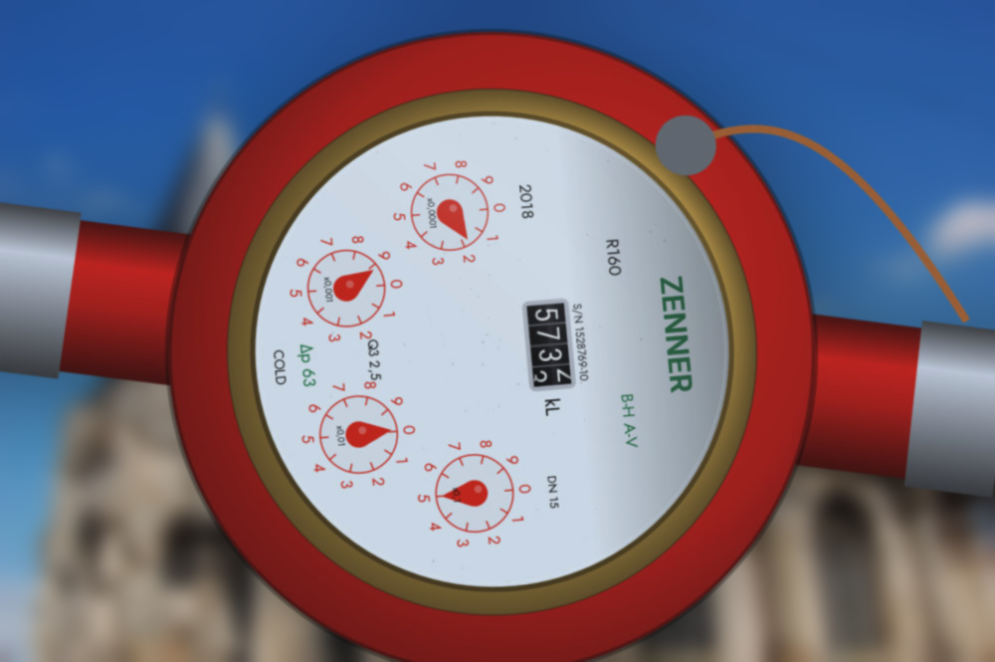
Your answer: **5732.4991** kL
